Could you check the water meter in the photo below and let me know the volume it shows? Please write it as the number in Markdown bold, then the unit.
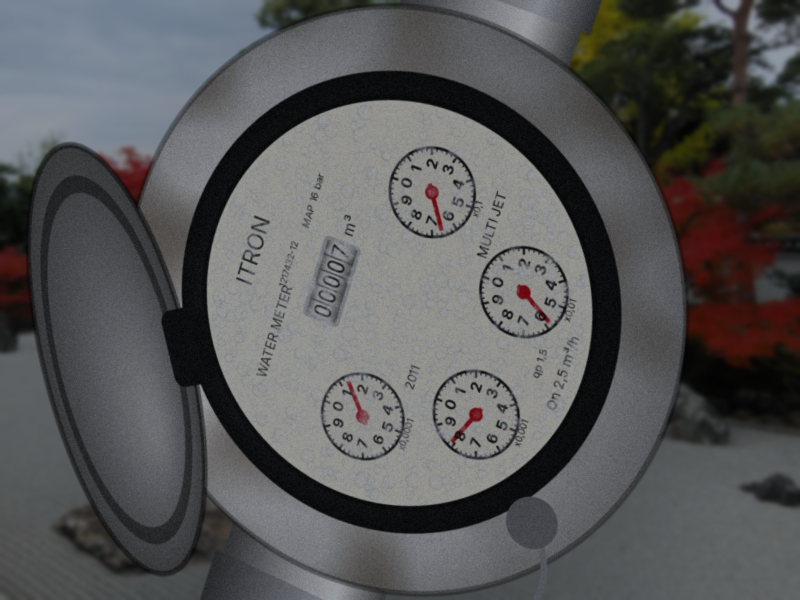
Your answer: **7.6581** m³
